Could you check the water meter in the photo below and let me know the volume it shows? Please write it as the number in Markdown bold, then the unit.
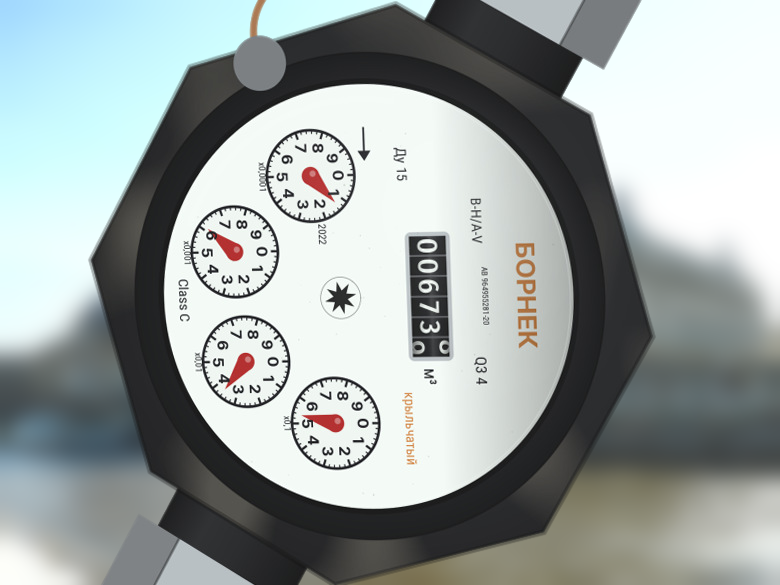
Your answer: **6738.5361** m³
